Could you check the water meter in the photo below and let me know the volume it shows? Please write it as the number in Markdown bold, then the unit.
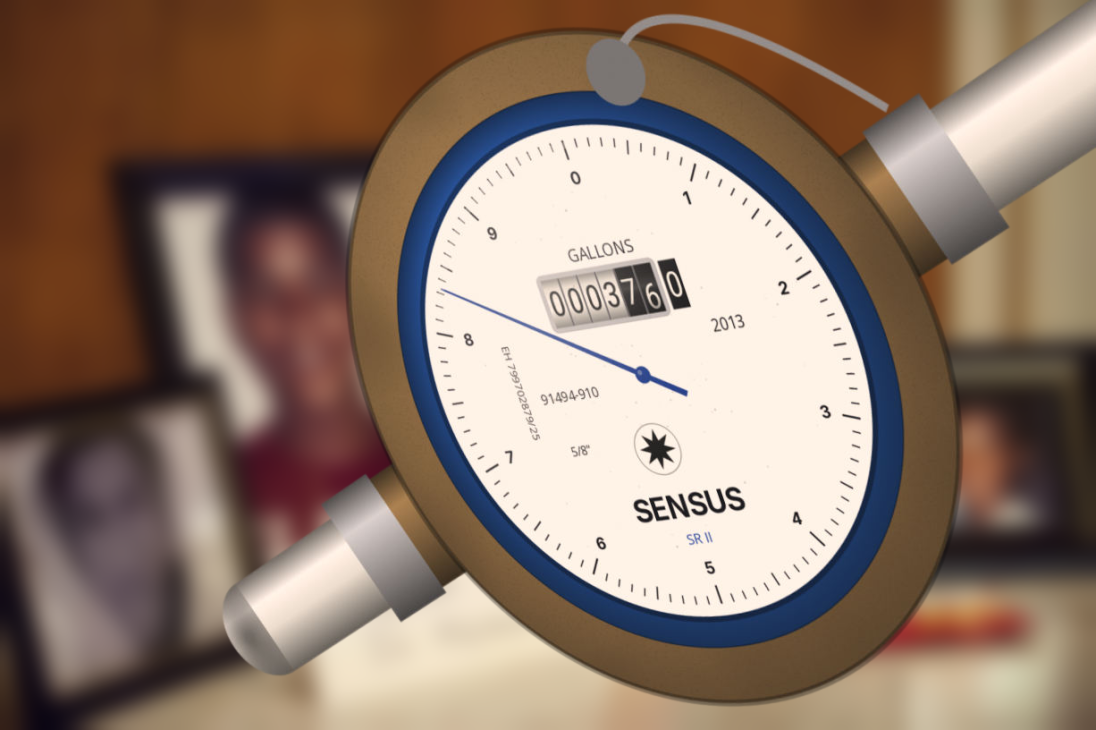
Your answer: **3758.3** gal
